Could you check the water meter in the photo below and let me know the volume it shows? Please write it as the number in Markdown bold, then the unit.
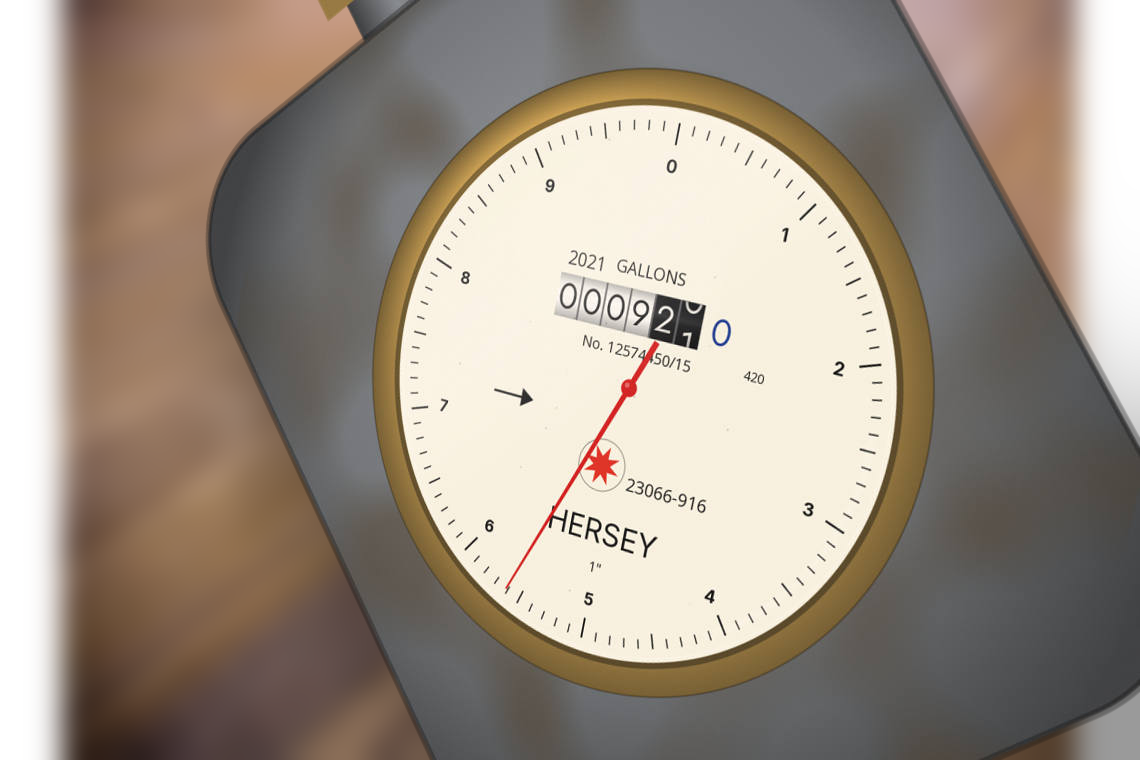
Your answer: **9205.6** gal
